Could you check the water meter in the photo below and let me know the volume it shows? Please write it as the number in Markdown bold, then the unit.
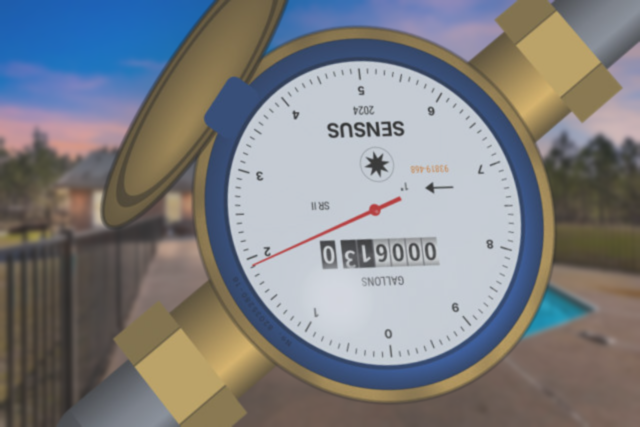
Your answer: **6131.9** gal
